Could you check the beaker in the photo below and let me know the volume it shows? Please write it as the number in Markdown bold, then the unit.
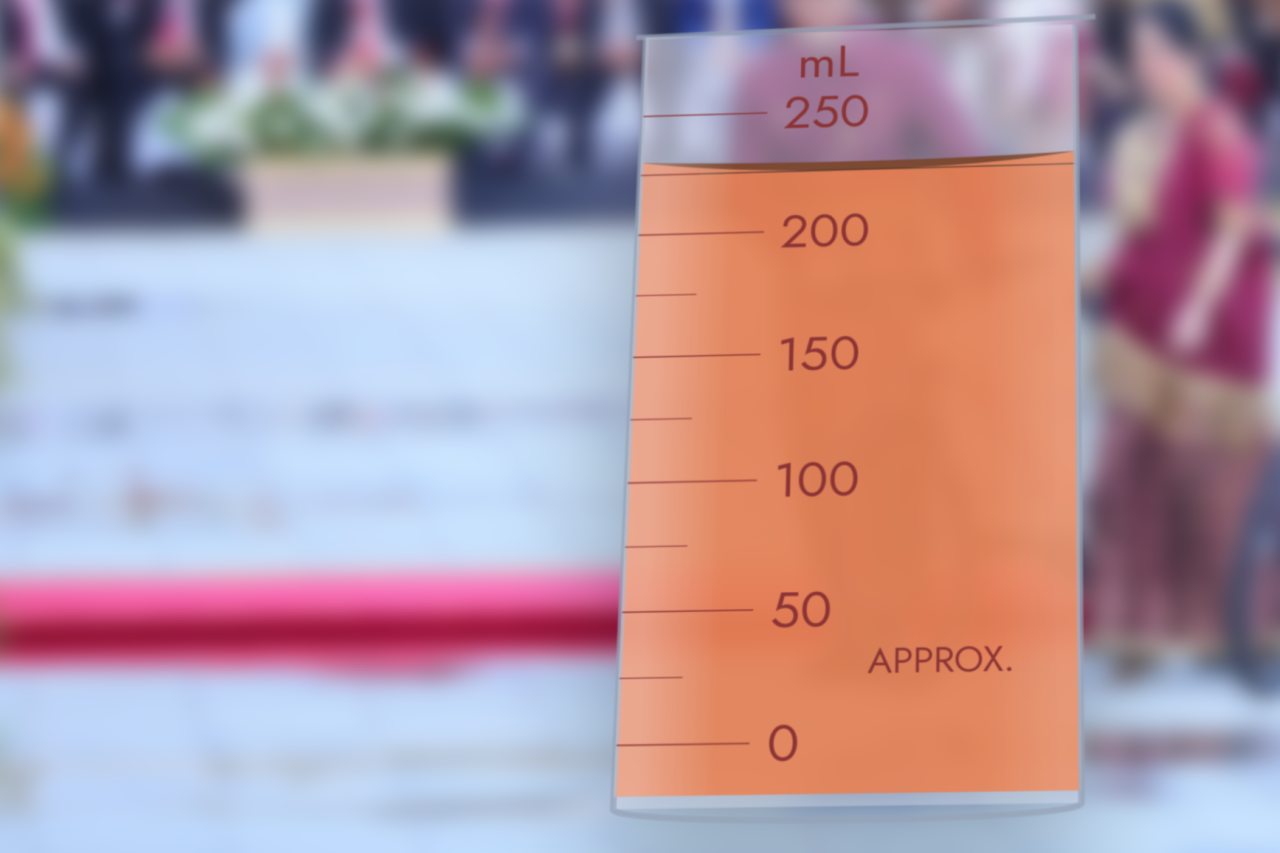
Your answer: **225** mL
